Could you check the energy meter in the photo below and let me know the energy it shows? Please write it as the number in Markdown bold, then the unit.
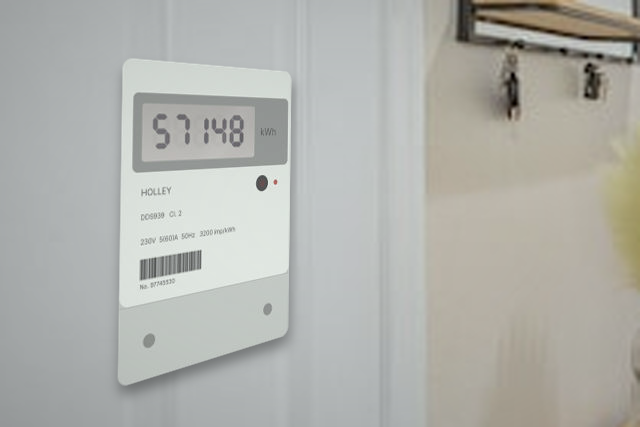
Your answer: **57148** kWh
